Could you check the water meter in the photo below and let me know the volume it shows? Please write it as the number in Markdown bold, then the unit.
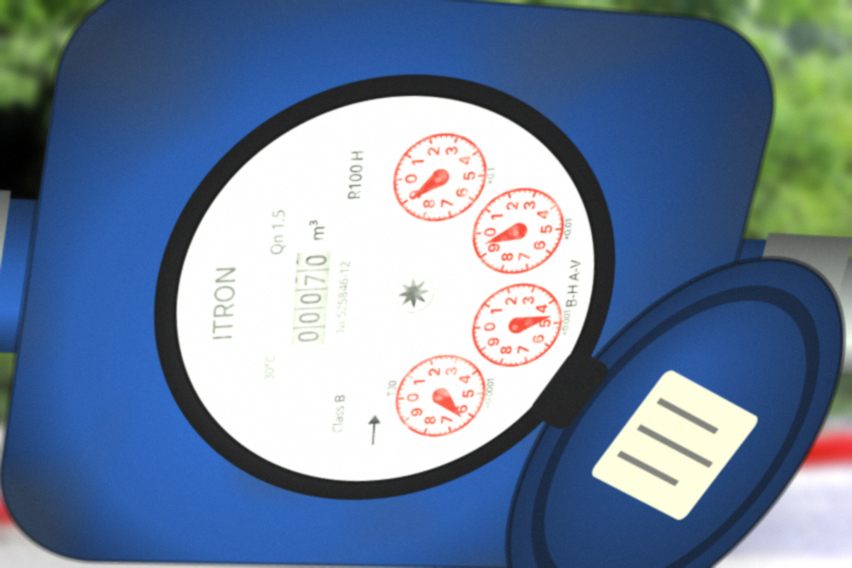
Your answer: **69.8946** m³
